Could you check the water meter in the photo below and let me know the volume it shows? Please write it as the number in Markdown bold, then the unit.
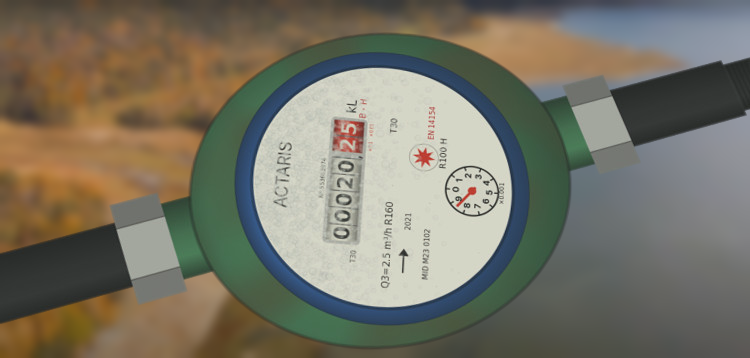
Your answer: **20.258** kL
